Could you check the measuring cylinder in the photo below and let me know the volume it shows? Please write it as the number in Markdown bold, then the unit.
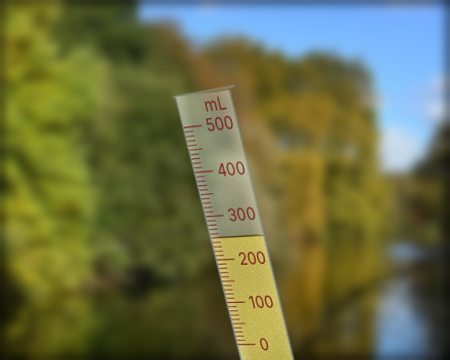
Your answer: **250** mL
